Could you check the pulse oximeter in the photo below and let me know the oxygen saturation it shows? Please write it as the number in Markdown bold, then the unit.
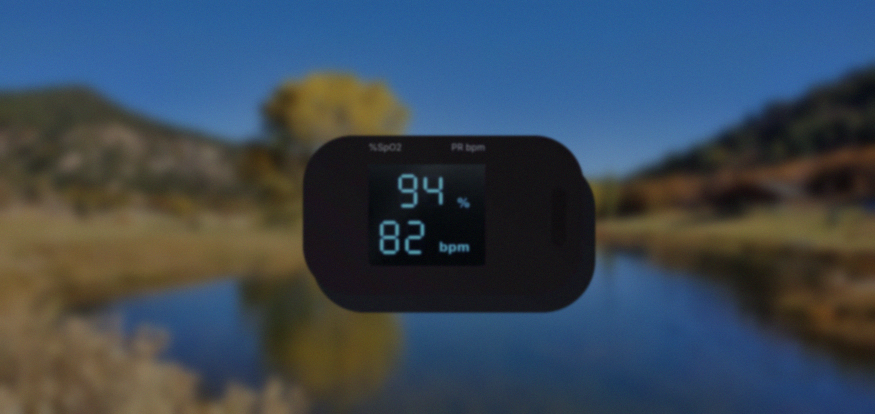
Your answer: **94** %
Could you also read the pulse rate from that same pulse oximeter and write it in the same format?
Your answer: **82** bpm
